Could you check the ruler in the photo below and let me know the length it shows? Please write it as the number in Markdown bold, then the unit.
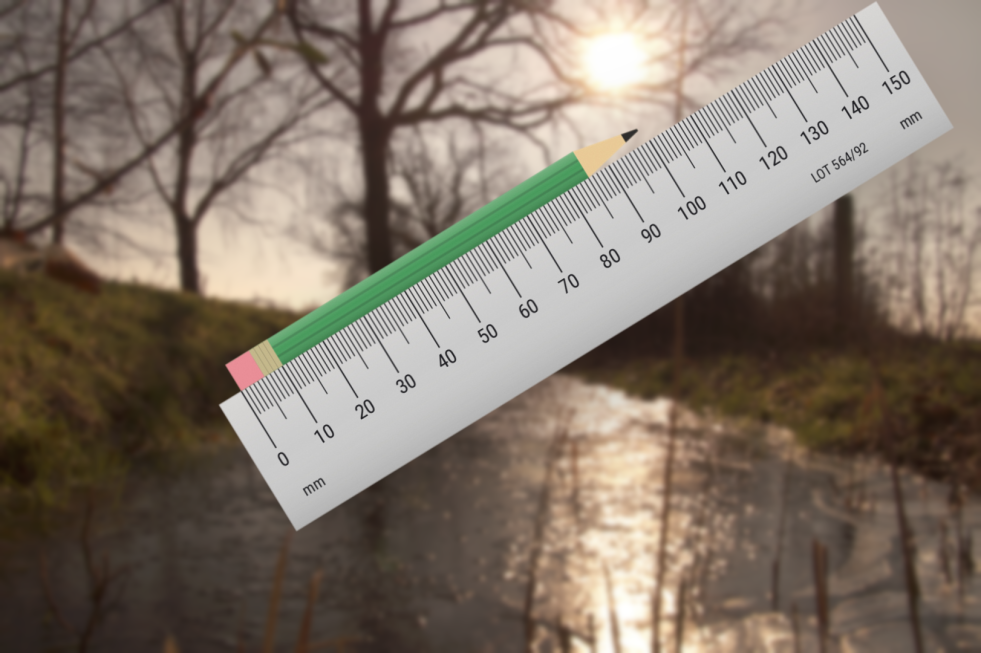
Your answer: **99** mm
